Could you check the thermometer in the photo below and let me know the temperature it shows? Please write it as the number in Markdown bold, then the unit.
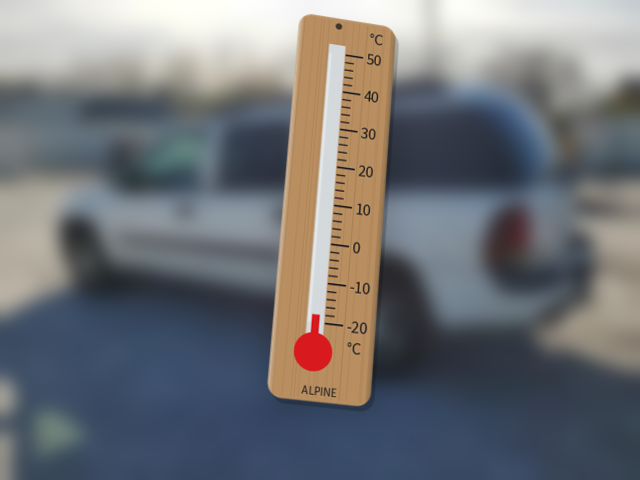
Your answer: **-18** °C
